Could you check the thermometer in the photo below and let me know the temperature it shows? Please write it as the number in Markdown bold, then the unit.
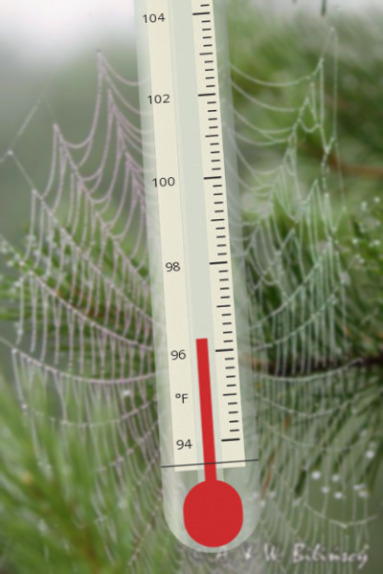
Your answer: **96.3** °F
